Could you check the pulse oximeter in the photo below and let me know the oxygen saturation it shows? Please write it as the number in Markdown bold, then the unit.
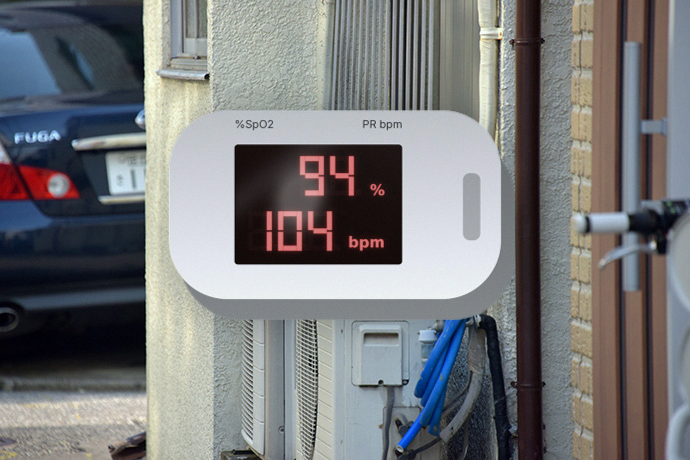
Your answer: **94** %
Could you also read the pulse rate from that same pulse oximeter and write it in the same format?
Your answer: **104** bpm
